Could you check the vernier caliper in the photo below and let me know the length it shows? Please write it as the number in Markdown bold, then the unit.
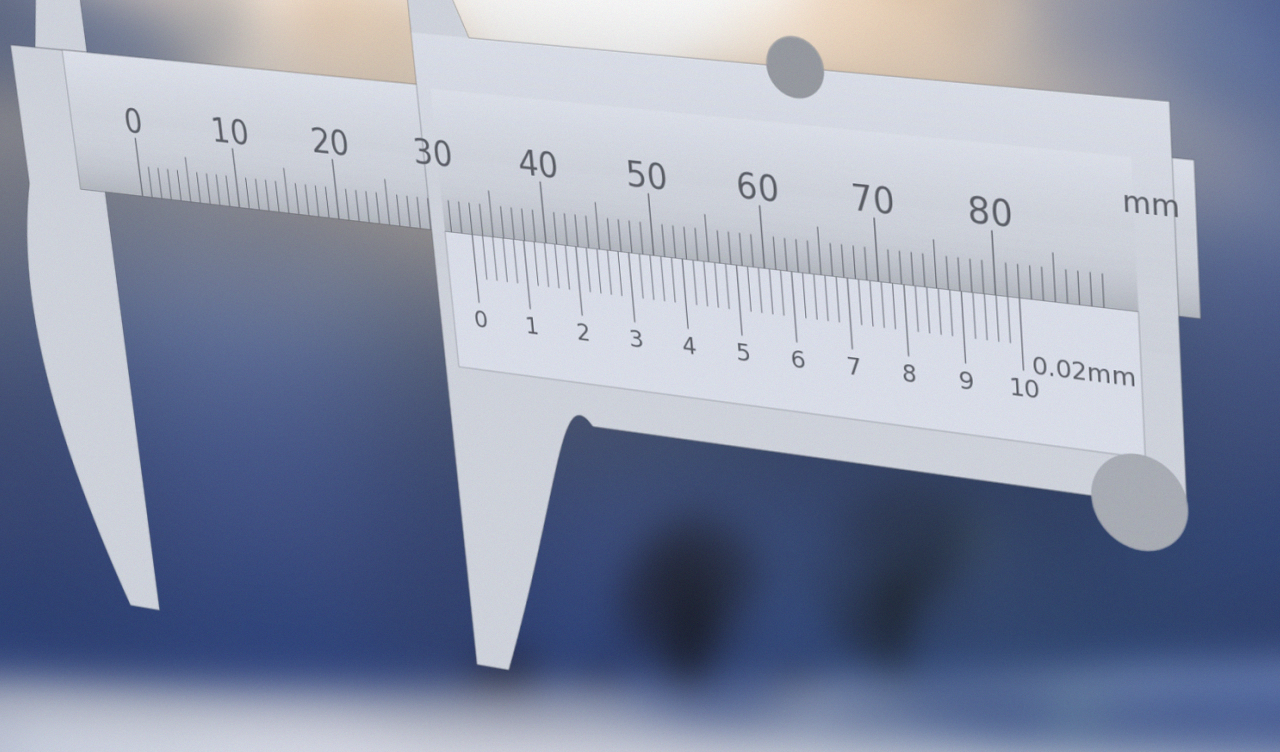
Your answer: **33.0** mm
